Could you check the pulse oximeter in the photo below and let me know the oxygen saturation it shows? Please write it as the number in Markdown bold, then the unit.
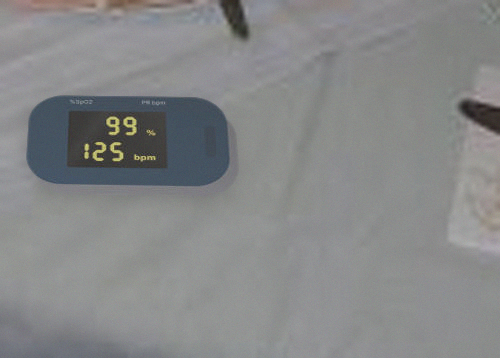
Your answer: **99** %
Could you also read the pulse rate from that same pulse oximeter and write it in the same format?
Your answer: **125** bpm
